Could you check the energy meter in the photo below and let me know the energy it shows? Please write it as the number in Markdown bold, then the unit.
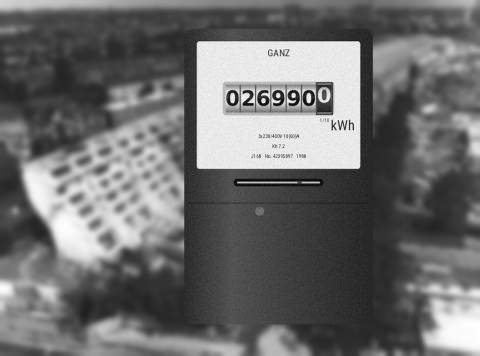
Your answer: **26990.0** kWh
